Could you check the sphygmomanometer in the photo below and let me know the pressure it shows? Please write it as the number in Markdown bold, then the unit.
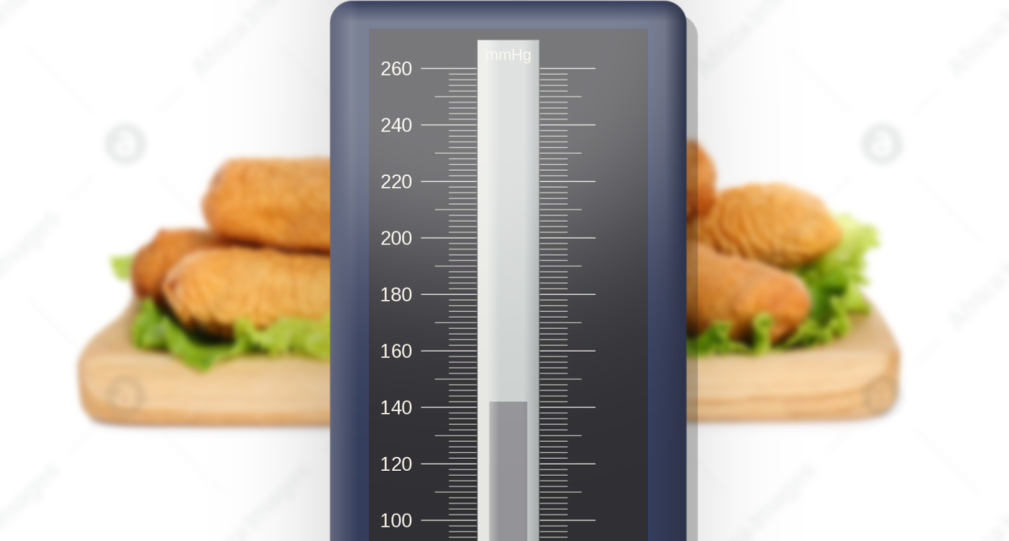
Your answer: **142** mmHg
